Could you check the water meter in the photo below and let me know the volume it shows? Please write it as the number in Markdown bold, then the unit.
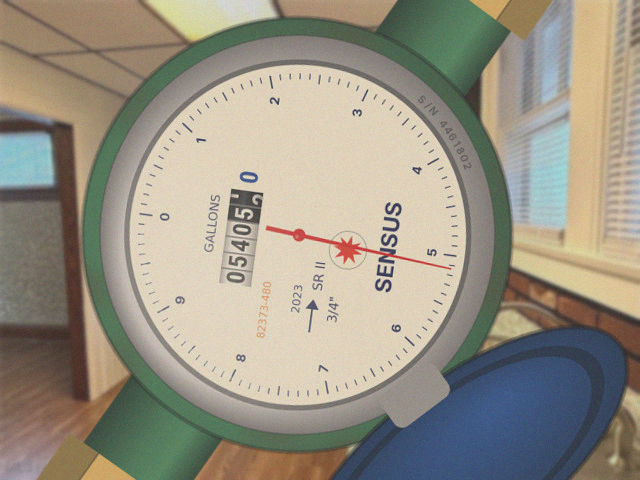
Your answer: **540515.1** gal
